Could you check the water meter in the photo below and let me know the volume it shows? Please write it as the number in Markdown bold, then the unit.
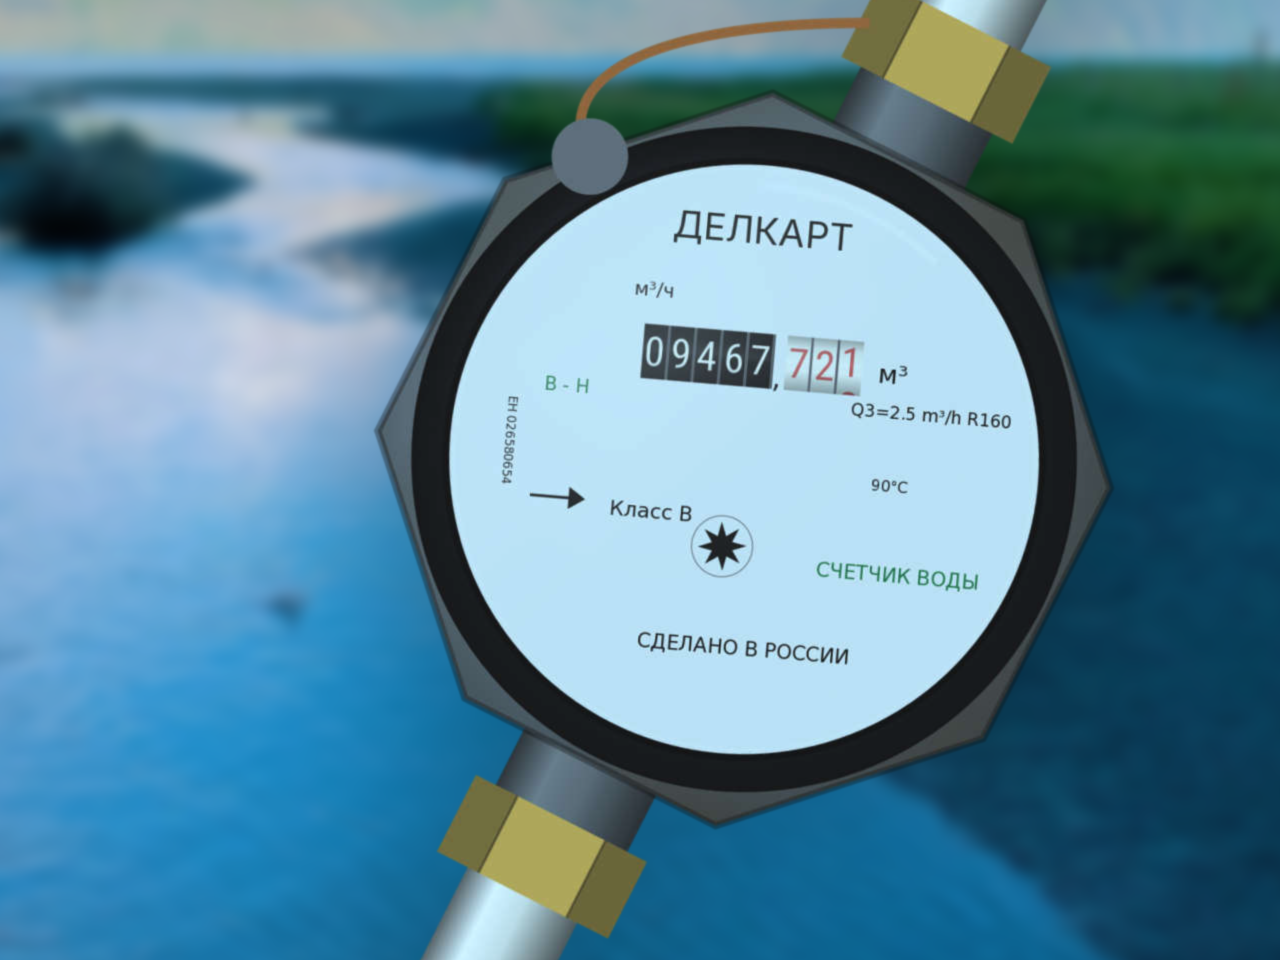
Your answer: **9467.721** m³
